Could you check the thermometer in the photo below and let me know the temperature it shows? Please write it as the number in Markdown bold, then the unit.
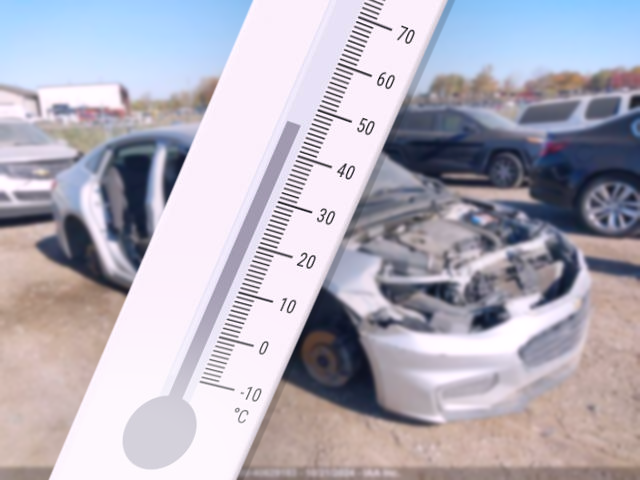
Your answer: **46** °C
